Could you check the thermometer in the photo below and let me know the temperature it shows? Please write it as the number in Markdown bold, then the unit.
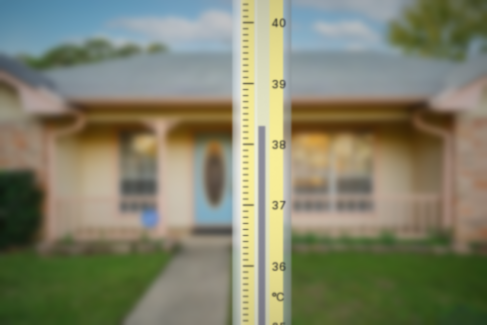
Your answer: **38.3** °C
